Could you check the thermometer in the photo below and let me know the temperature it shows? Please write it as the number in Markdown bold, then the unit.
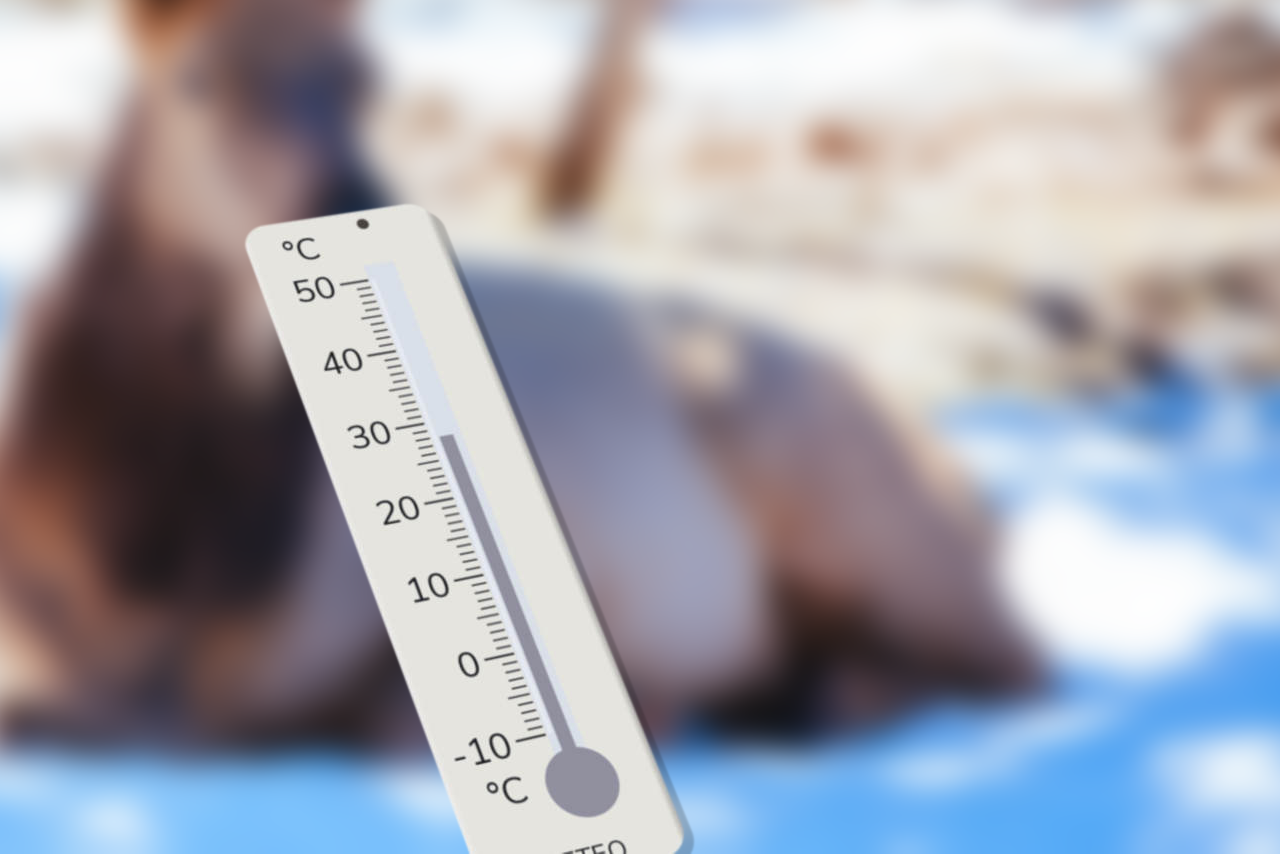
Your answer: **28** °C
